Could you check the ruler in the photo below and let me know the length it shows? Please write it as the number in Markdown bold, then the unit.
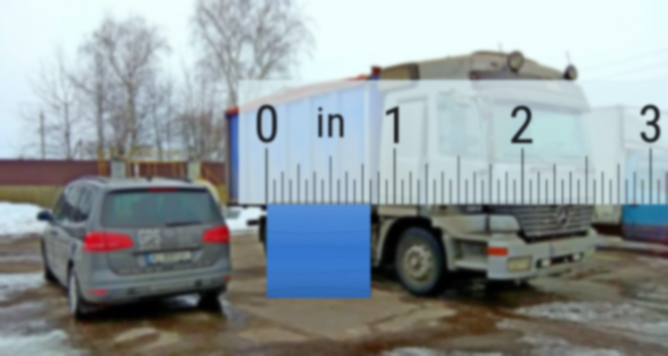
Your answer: **0.8125** in
